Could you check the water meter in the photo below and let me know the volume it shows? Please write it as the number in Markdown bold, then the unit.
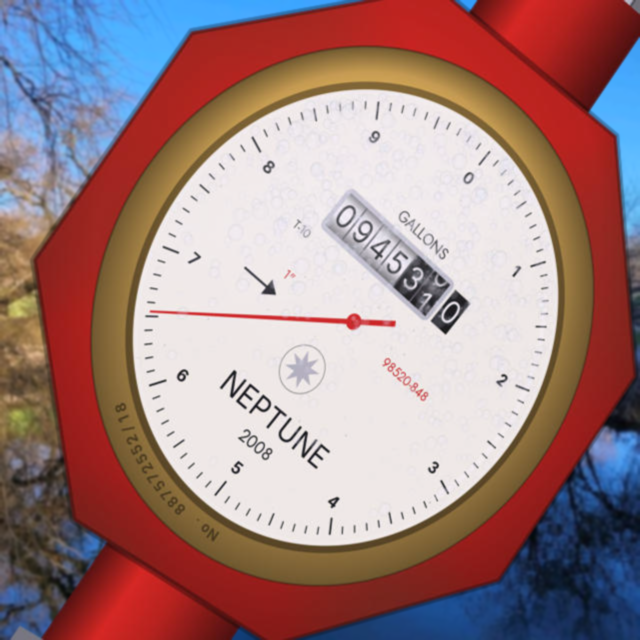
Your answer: **945306.5** gal
